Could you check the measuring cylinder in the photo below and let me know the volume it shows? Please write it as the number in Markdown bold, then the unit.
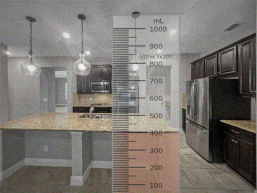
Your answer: **400** mL
